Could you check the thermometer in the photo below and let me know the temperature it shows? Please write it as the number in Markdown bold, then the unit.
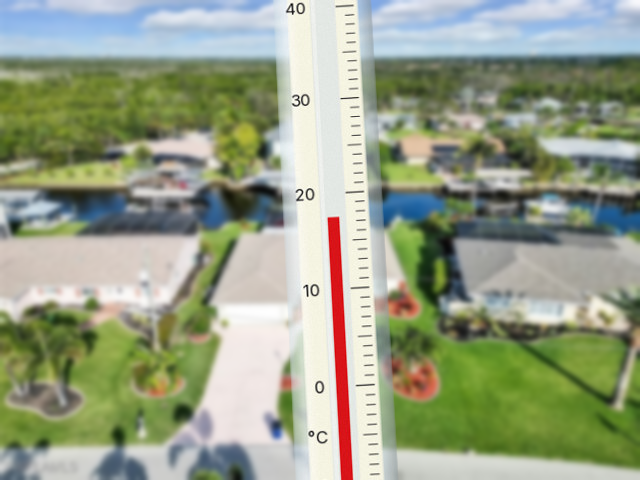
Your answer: **17.5** °C
